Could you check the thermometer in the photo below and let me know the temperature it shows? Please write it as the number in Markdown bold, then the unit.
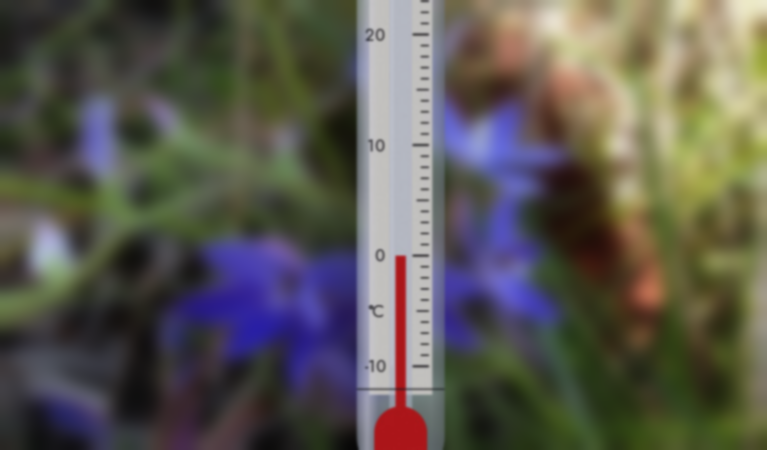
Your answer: **0** °C
